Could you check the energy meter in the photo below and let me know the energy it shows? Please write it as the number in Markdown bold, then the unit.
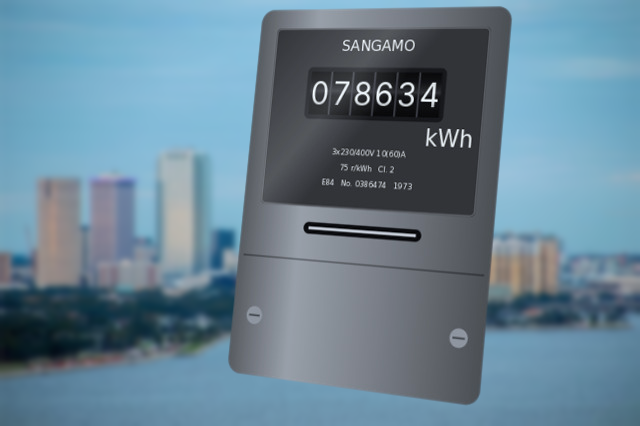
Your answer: **78634** kWh
